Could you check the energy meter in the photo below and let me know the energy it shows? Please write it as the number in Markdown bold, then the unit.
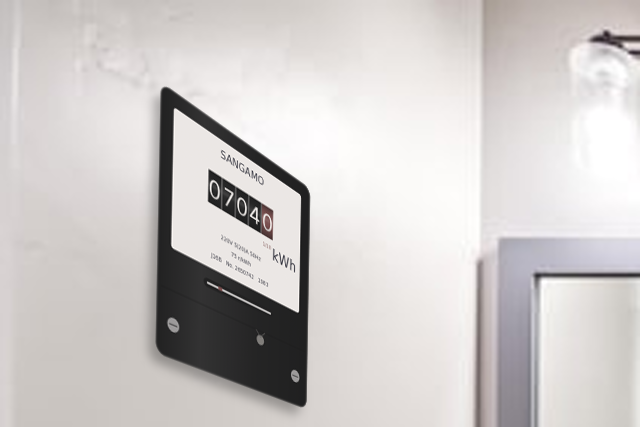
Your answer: **704.0** kWh
